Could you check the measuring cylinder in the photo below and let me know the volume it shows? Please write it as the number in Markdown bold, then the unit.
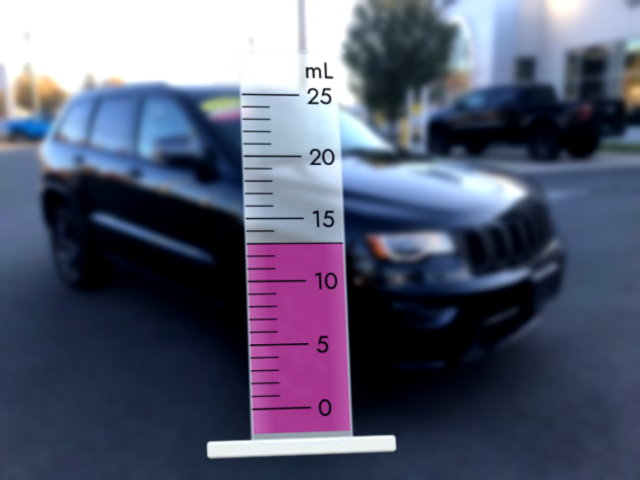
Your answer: **13** mL
